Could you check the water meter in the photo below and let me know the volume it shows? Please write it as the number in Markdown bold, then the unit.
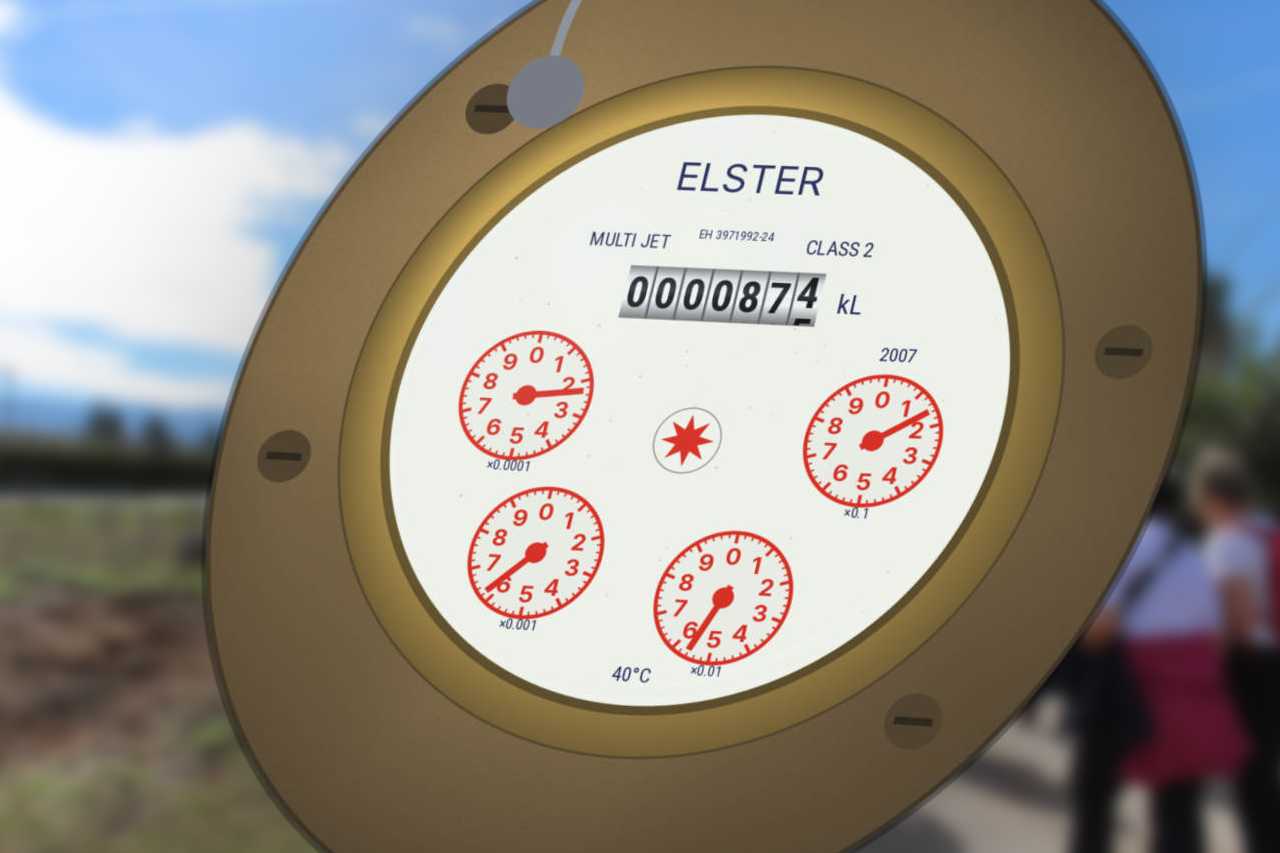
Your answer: **874.1562** kL
